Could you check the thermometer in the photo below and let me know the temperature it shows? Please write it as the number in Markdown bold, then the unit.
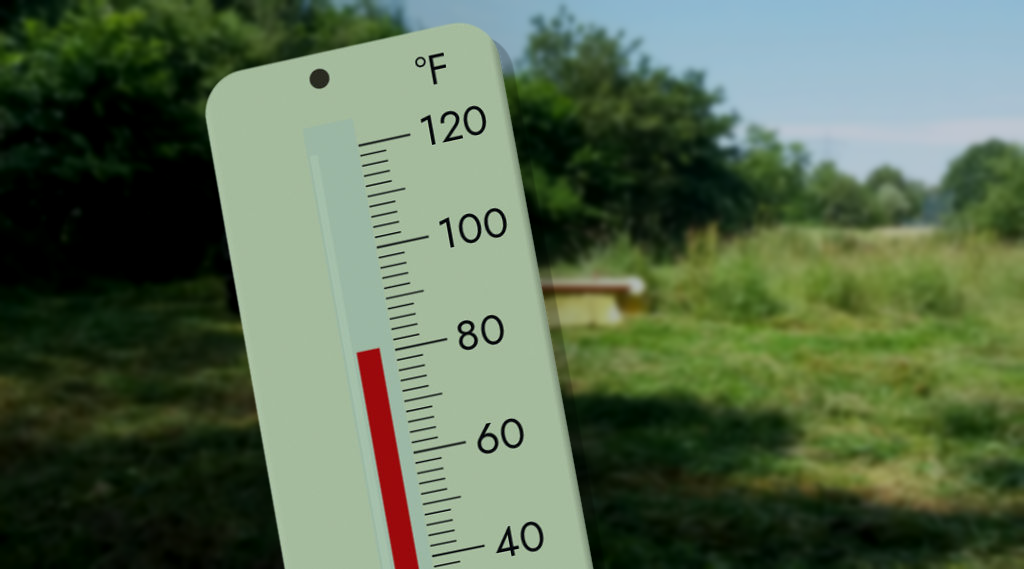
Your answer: **81** °F
